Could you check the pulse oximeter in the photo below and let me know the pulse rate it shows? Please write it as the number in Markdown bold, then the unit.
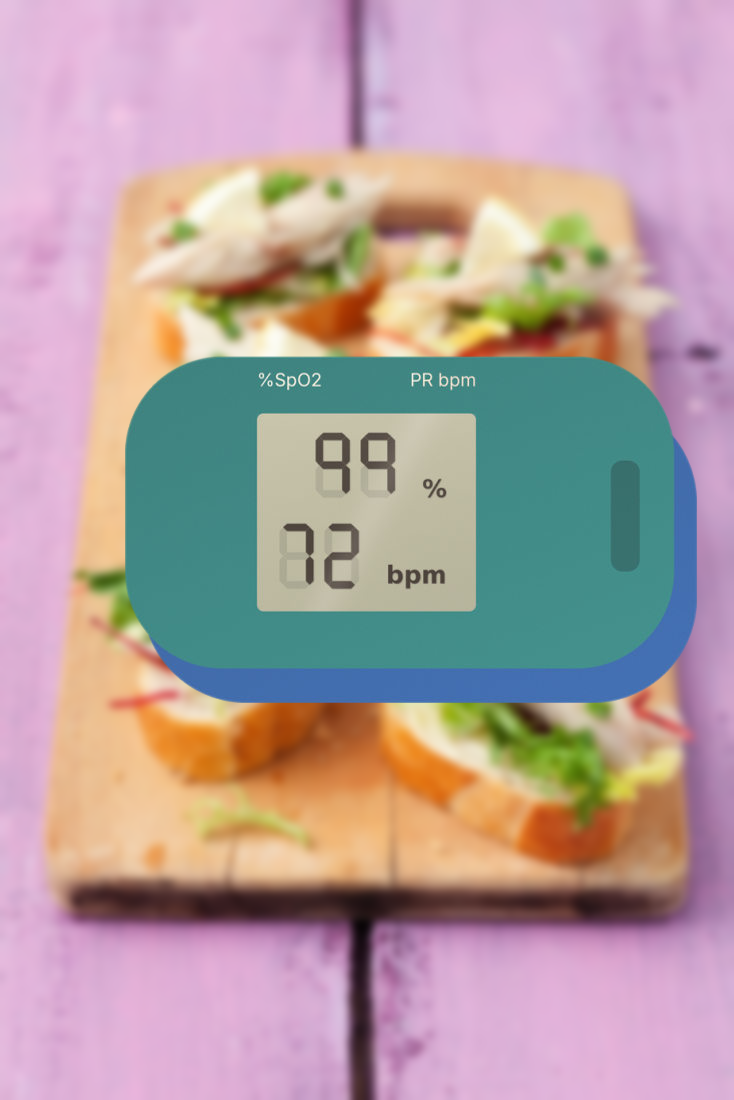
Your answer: **72** bpm
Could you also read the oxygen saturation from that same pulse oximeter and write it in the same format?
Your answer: **99** %
